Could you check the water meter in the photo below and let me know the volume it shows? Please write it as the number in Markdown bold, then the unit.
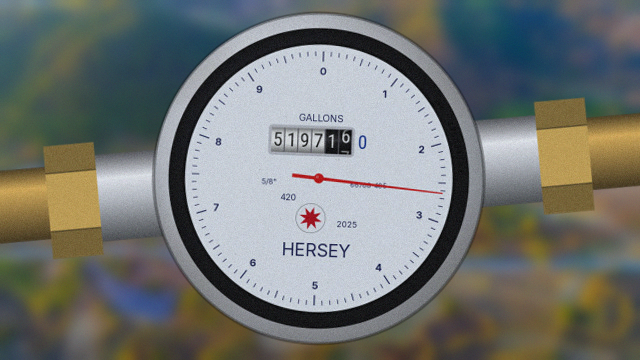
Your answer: **5197162.6** gal
